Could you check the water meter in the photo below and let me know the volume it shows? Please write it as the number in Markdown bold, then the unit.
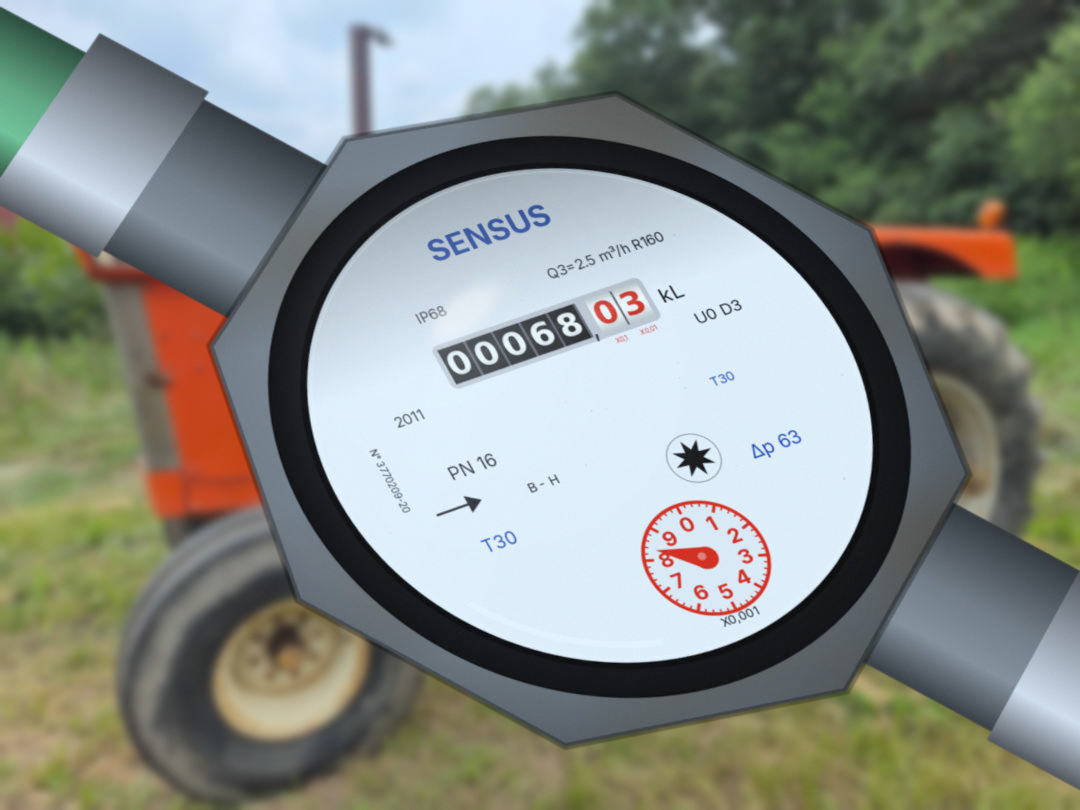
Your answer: **68.038** kL
